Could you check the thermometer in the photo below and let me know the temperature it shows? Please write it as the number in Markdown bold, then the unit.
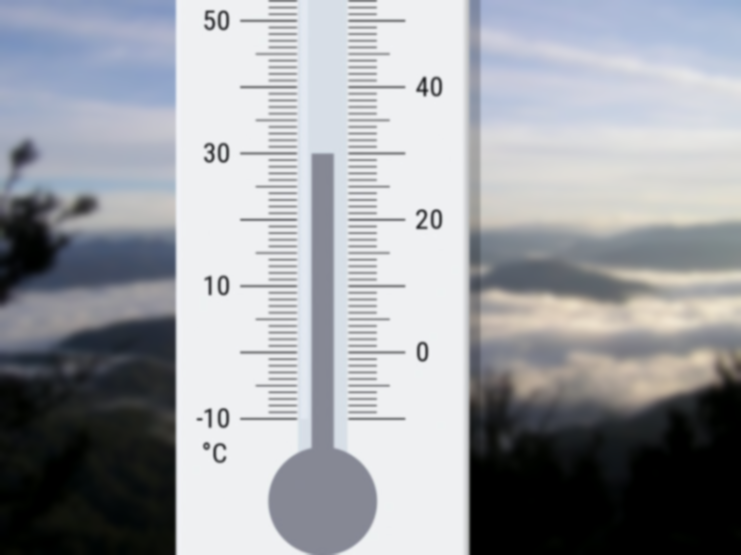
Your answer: **30** °C
